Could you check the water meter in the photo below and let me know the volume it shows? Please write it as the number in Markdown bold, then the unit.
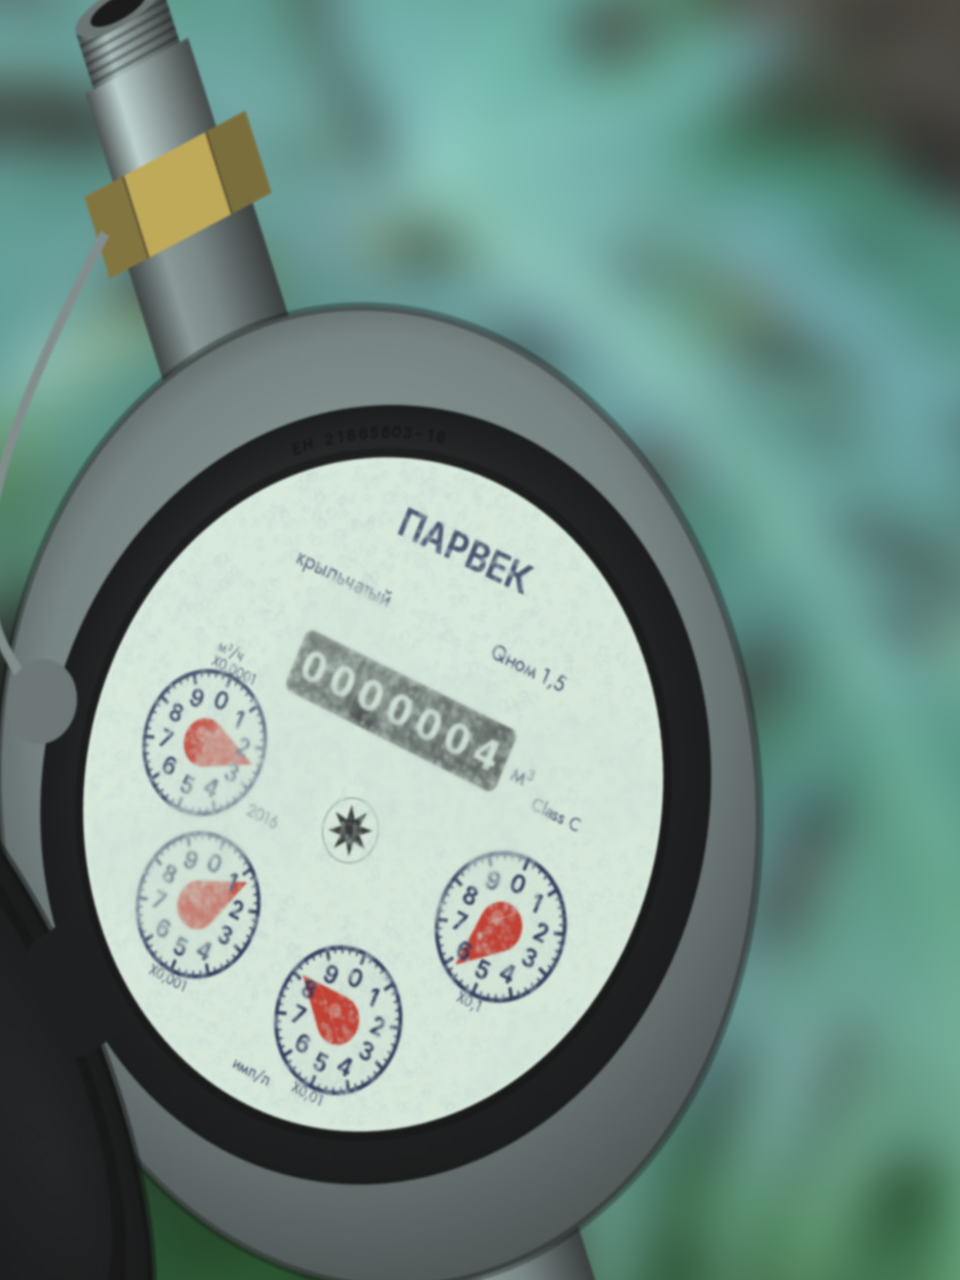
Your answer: **4.5812** m³
